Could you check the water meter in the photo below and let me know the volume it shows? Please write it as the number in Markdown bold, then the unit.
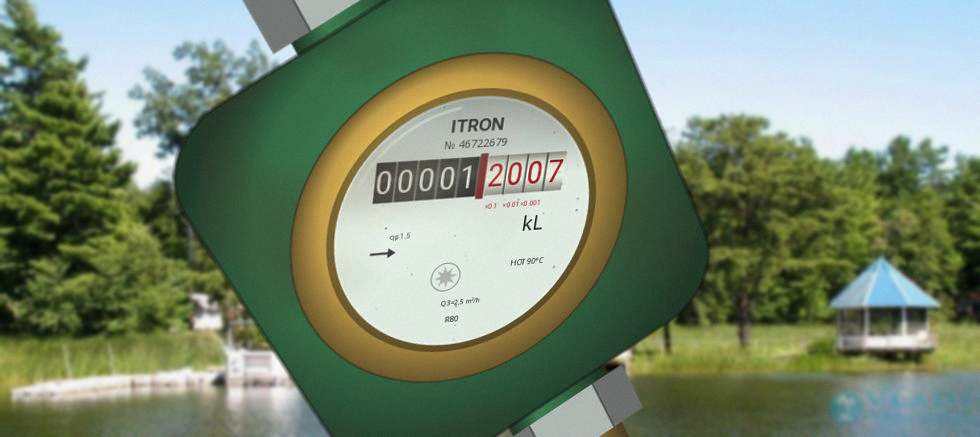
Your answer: **1.2007** kL
